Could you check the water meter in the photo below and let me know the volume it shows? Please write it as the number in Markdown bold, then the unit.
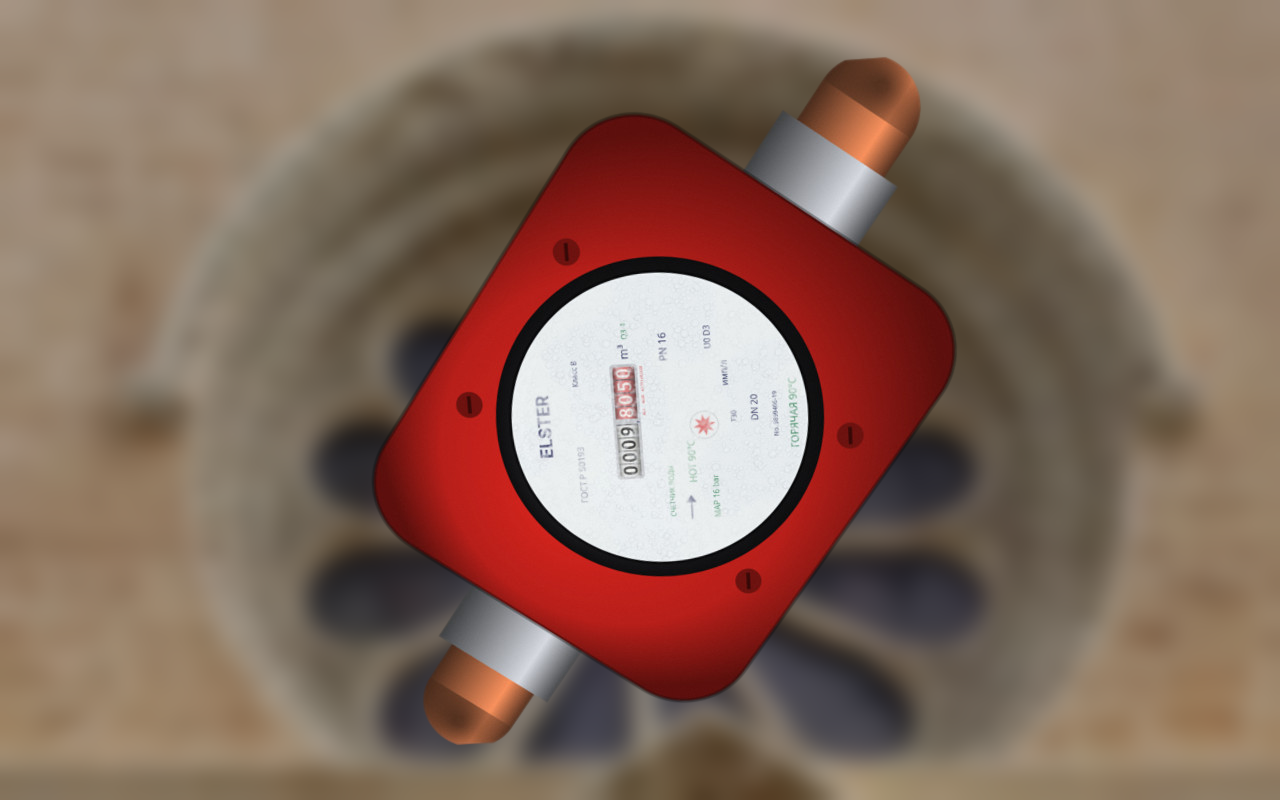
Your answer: **9.8050** m³
